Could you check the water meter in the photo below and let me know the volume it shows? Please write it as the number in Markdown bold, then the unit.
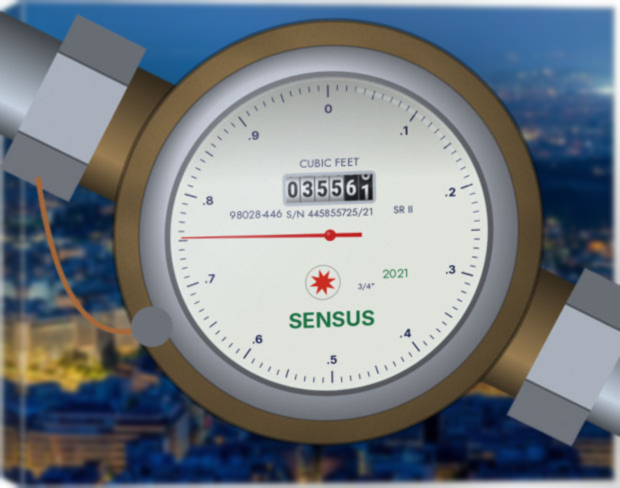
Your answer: **35560.75** ft³
